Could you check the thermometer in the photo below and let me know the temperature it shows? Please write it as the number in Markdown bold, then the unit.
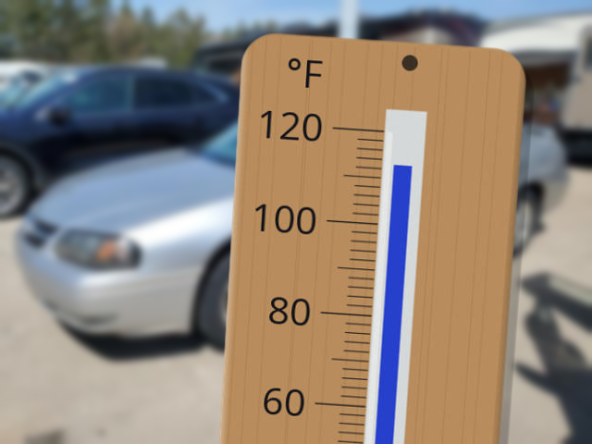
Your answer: **113** °F
